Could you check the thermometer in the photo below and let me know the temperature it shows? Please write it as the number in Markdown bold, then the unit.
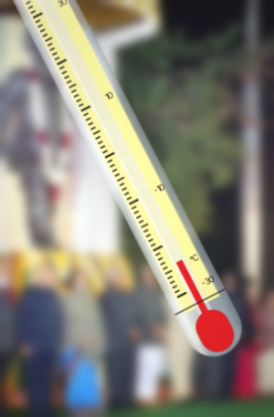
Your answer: **-24** °C
